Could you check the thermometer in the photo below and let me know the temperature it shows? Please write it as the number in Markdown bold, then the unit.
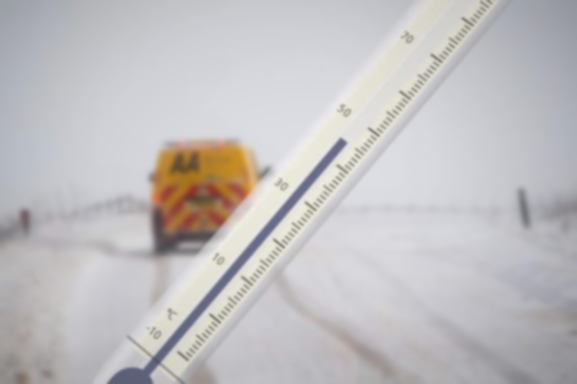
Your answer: **45** °C
